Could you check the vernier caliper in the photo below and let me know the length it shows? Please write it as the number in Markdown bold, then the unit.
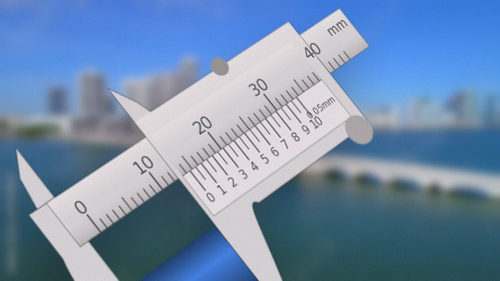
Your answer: **14.6** mm
